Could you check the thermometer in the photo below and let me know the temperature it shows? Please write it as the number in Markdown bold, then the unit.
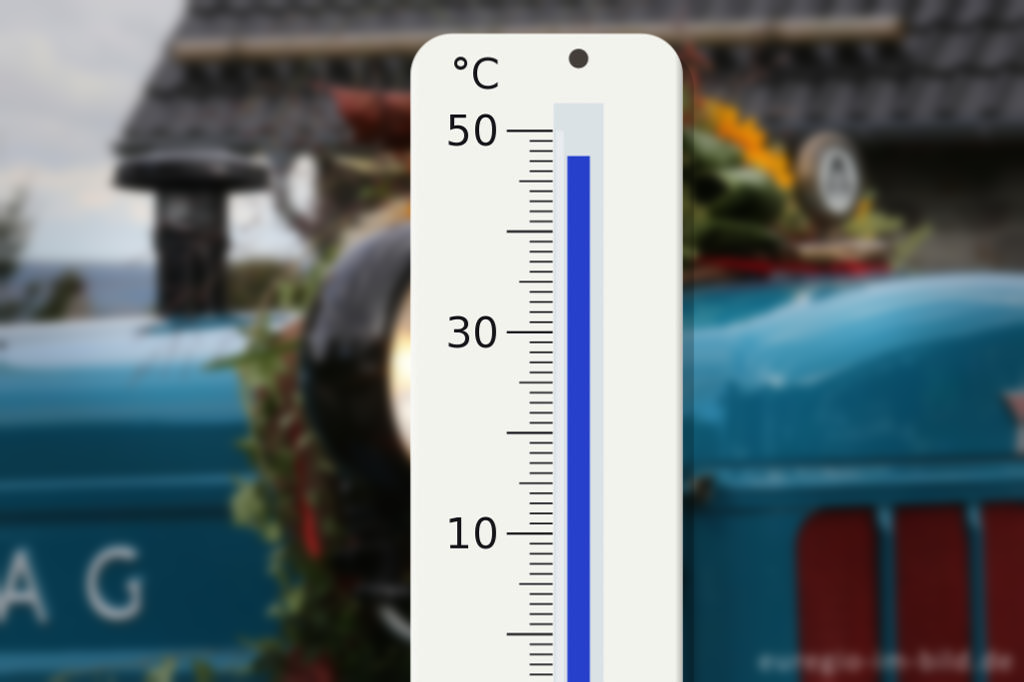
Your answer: **47.5** °C
